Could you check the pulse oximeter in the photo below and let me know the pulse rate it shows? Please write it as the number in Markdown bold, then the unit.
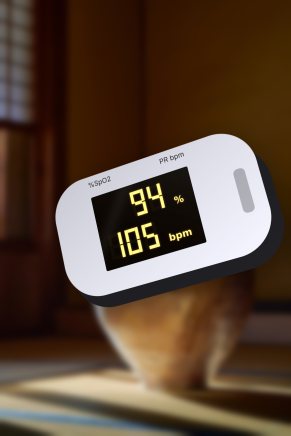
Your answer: **105** bpm
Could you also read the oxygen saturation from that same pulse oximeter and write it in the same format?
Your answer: **94** %
